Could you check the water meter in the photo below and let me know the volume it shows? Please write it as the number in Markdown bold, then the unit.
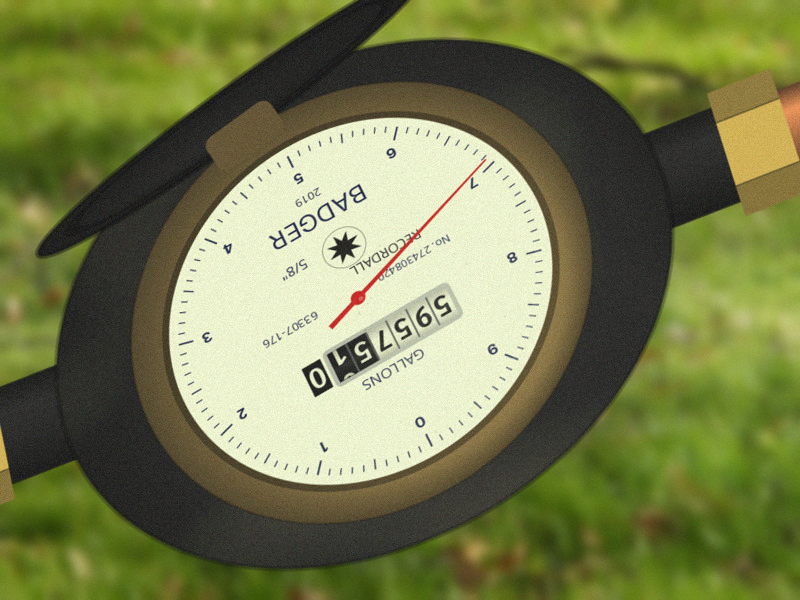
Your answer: **5957506.9** gal
